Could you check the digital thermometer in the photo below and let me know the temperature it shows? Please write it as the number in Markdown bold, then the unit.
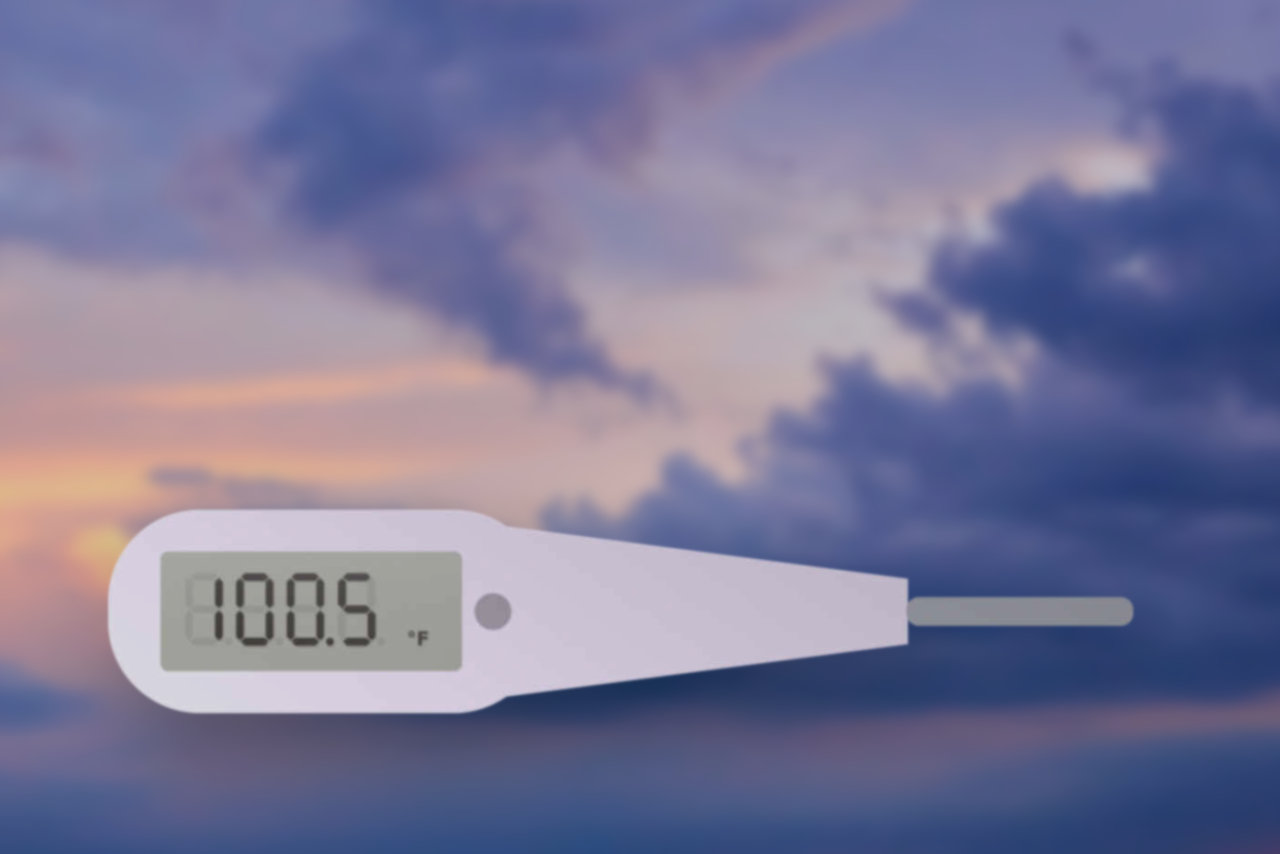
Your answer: **100.5** °F
